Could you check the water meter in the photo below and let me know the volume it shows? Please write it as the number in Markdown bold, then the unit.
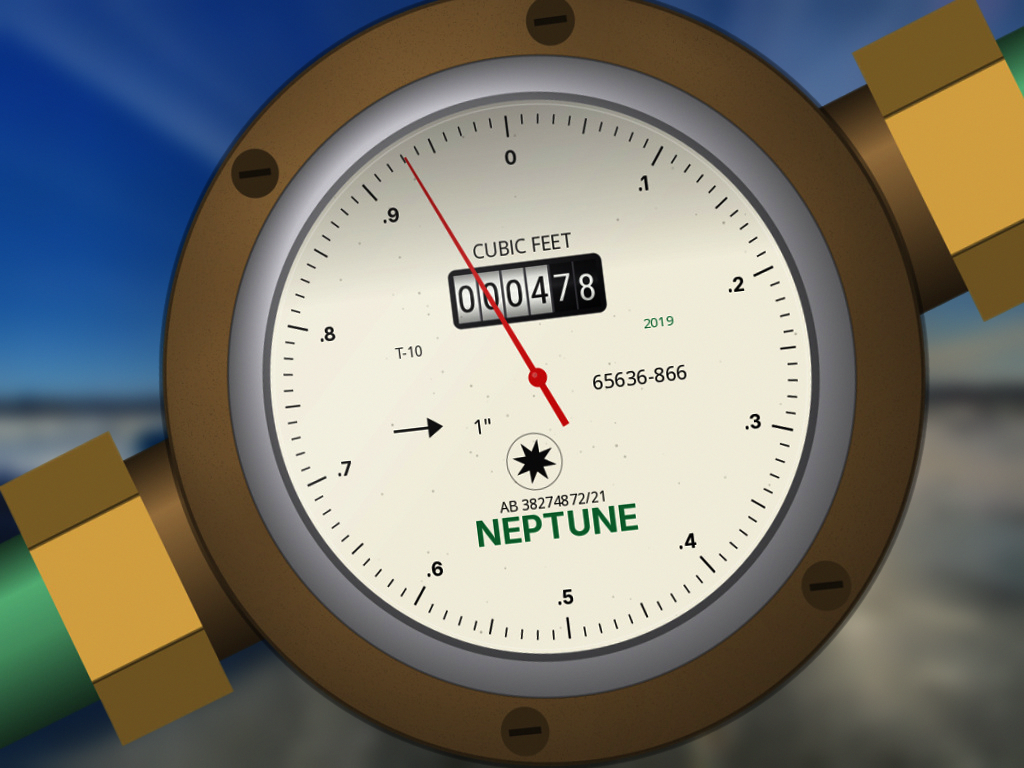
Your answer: **477.93** ft³
